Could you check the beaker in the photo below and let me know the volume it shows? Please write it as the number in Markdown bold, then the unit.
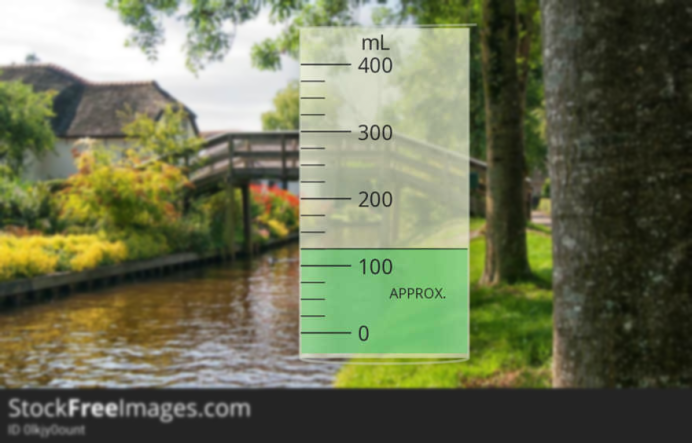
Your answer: **125** mL
